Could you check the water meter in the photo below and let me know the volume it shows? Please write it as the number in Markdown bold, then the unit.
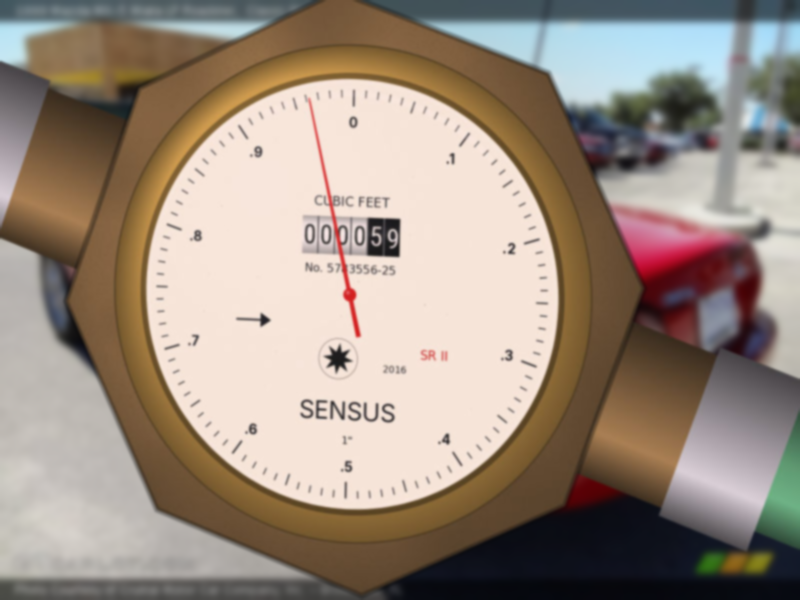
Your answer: **58.96** ft³
